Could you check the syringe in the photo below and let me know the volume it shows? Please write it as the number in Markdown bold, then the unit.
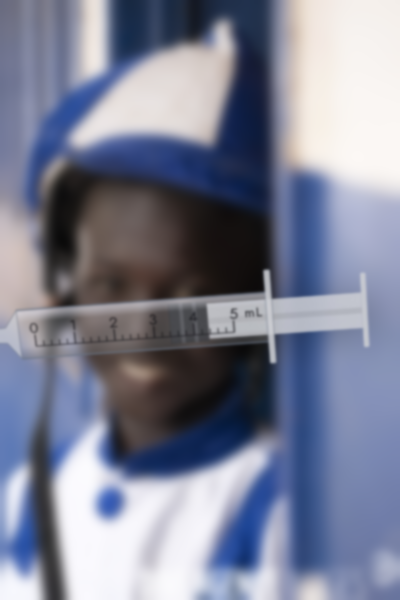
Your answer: **3.4** mL
